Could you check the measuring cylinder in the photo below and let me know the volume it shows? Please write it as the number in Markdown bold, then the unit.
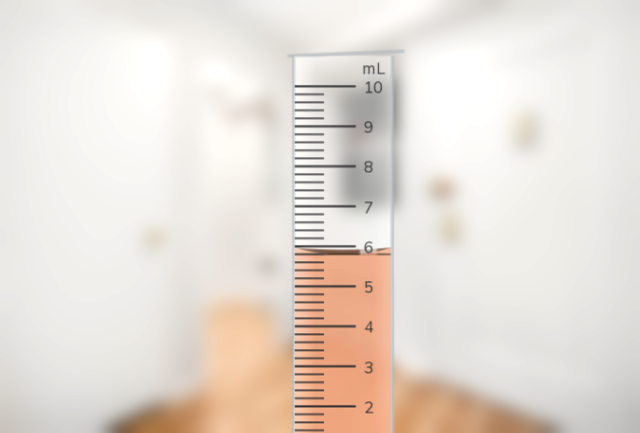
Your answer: **5.8** mL
